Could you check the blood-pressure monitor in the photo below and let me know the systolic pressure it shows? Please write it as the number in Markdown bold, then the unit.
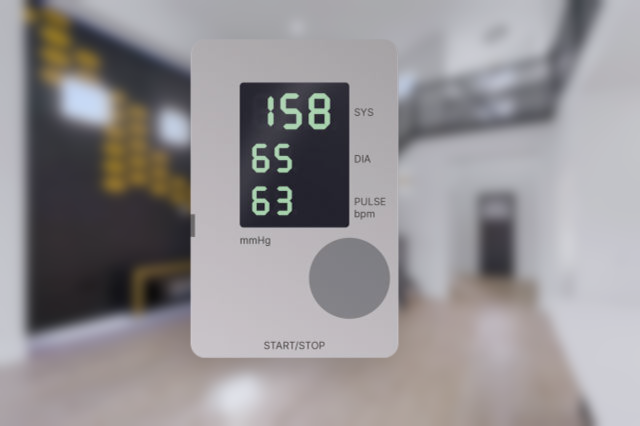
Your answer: **158** mmHg
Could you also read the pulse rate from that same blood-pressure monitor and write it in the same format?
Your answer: **63** bpm
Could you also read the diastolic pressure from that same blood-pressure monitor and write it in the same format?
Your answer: **65** mmHg
